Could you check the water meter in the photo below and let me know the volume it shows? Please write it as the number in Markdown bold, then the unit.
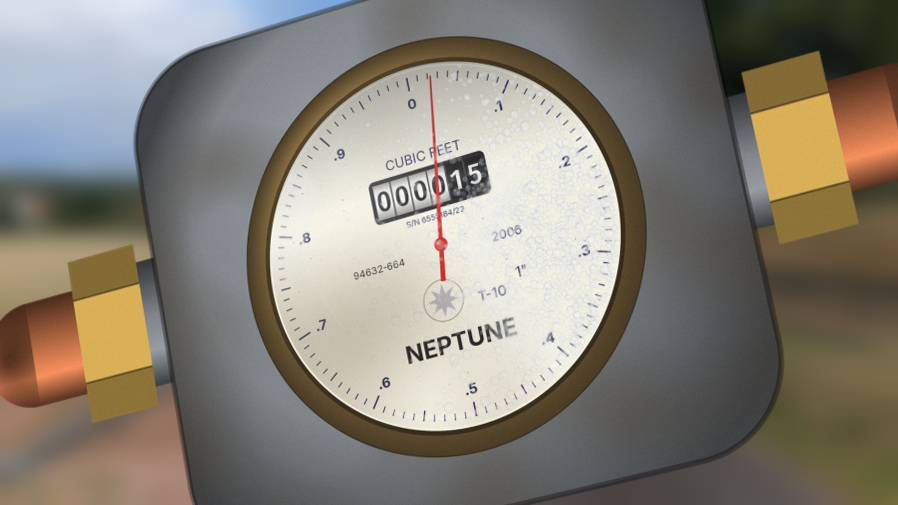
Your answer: **15.02** ft³
